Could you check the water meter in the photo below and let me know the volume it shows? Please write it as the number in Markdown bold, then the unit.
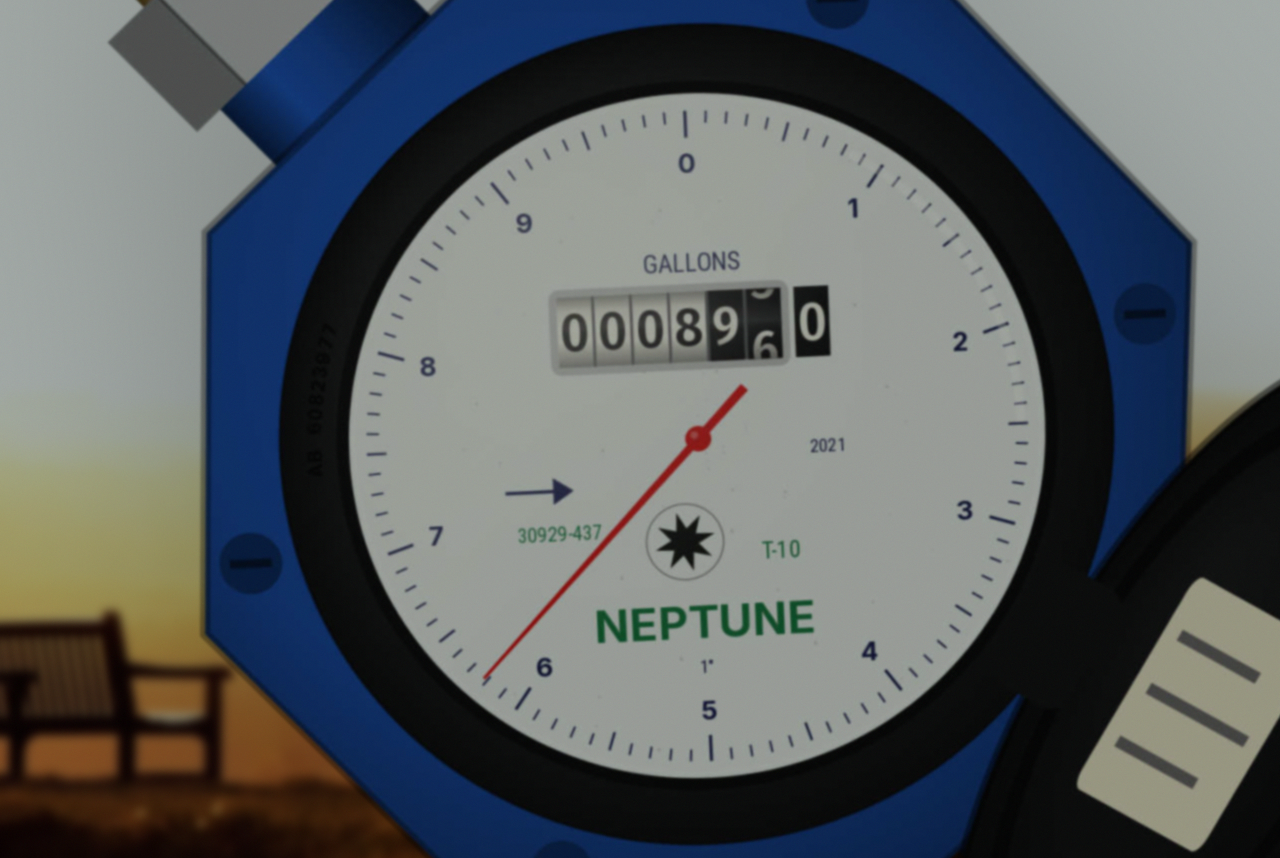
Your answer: **8956.2** gal
